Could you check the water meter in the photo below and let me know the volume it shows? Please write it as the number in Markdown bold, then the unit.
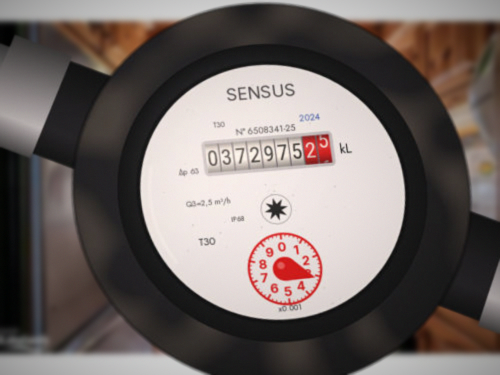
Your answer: **372975.253** kL
